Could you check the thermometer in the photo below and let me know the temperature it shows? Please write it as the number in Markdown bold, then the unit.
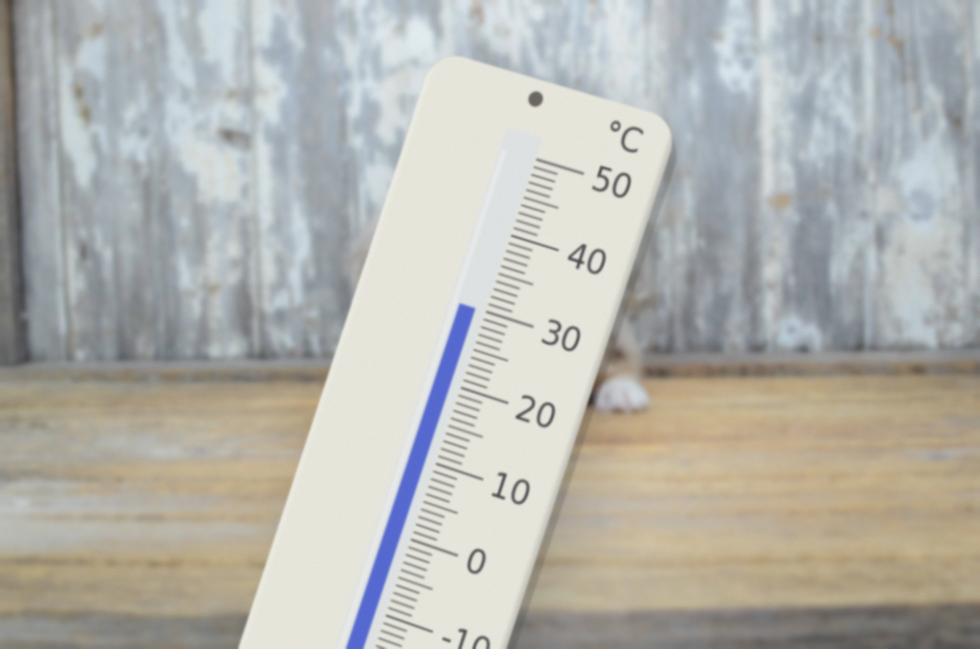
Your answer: **30** °C
